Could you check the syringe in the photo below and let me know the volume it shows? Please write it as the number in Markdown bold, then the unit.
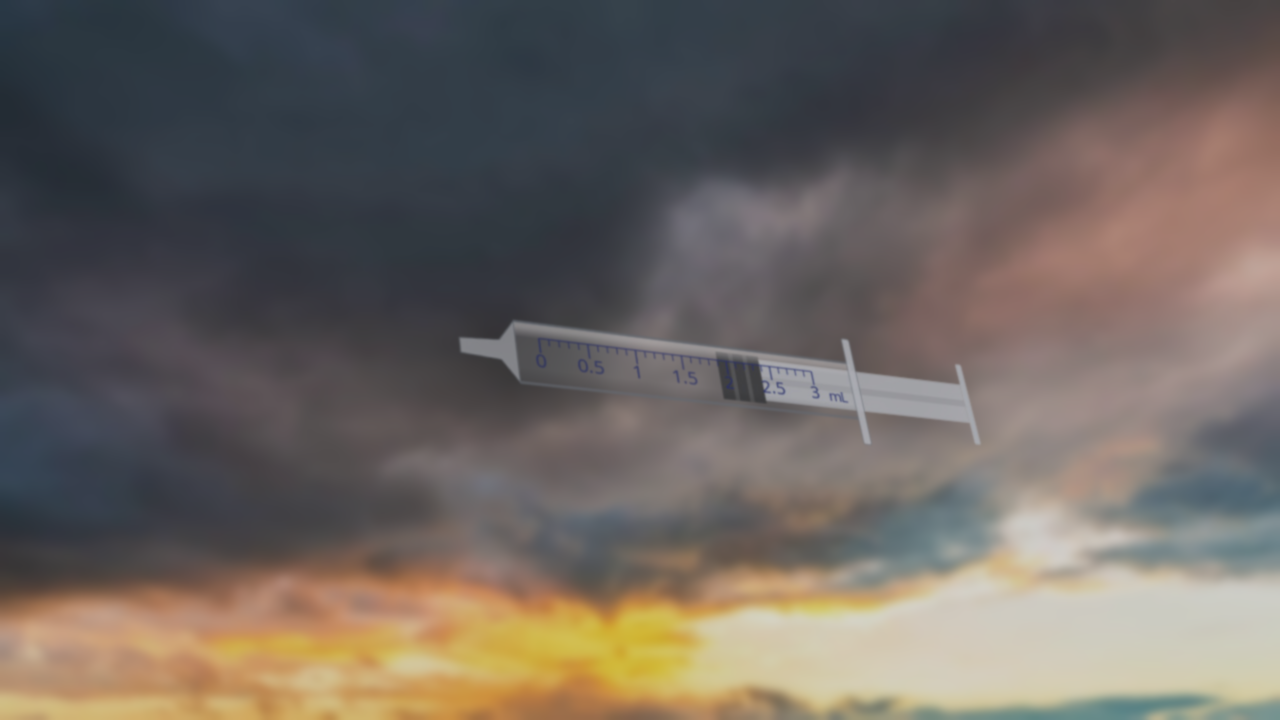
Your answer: **1.9** mL
